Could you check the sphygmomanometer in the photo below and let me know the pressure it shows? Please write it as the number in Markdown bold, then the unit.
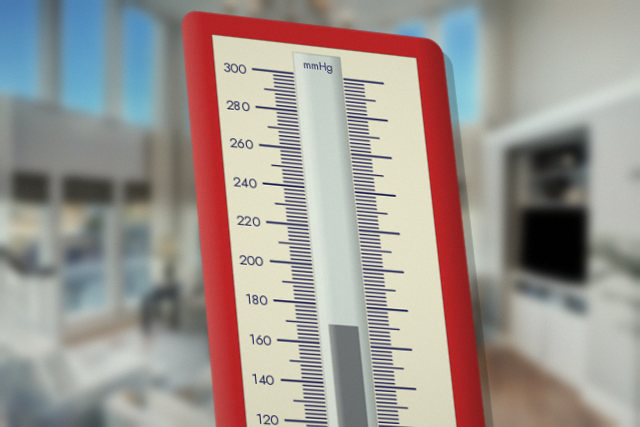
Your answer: **170** mmHg
